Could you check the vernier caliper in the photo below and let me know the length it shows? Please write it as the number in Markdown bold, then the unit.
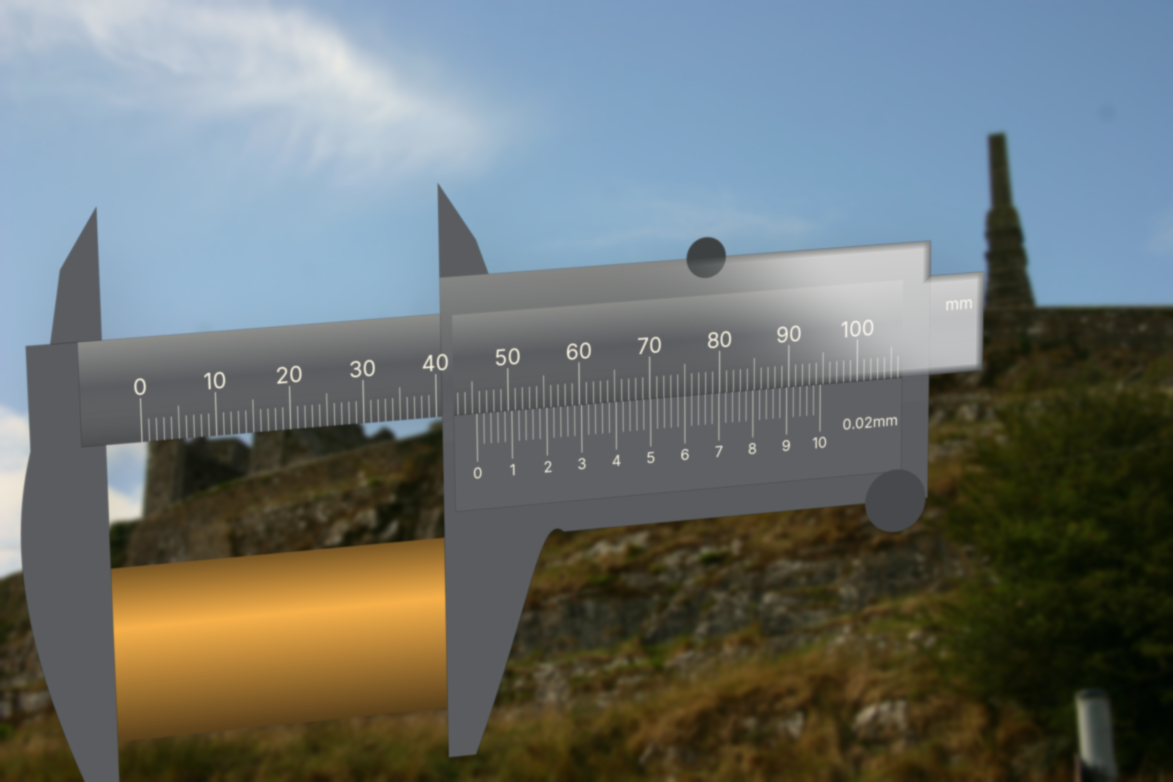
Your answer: **45.6** mm
